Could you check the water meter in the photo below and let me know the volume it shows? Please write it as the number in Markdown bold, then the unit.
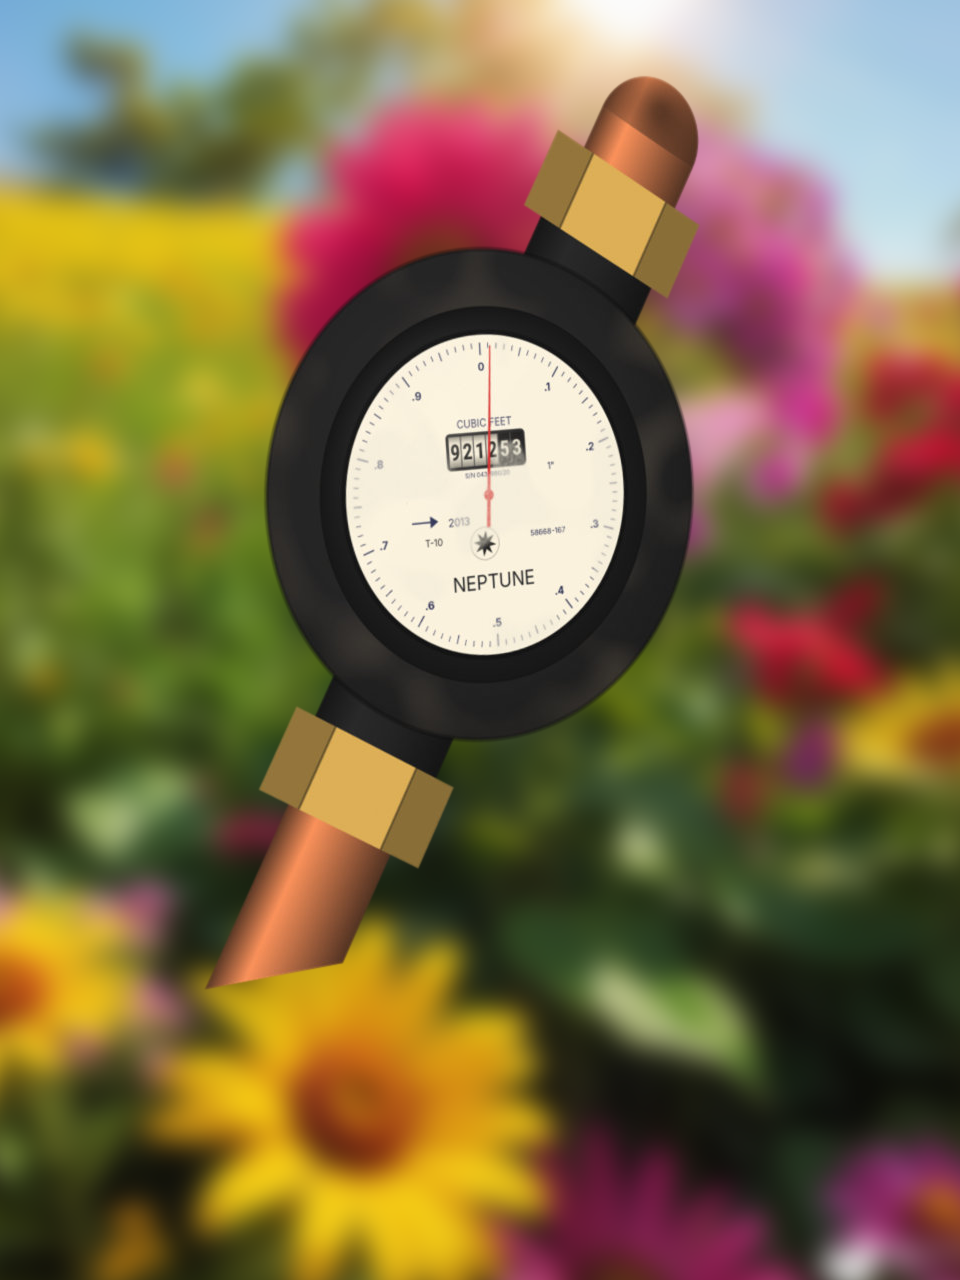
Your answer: **921253.01** ft³
